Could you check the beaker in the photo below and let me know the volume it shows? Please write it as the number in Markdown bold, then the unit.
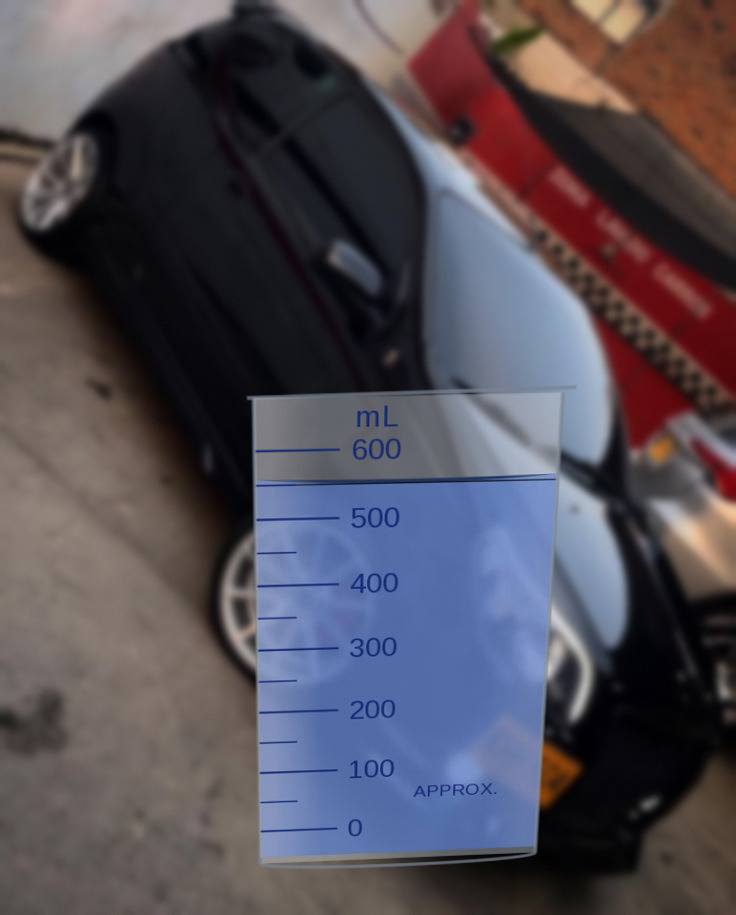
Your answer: **550** mL
